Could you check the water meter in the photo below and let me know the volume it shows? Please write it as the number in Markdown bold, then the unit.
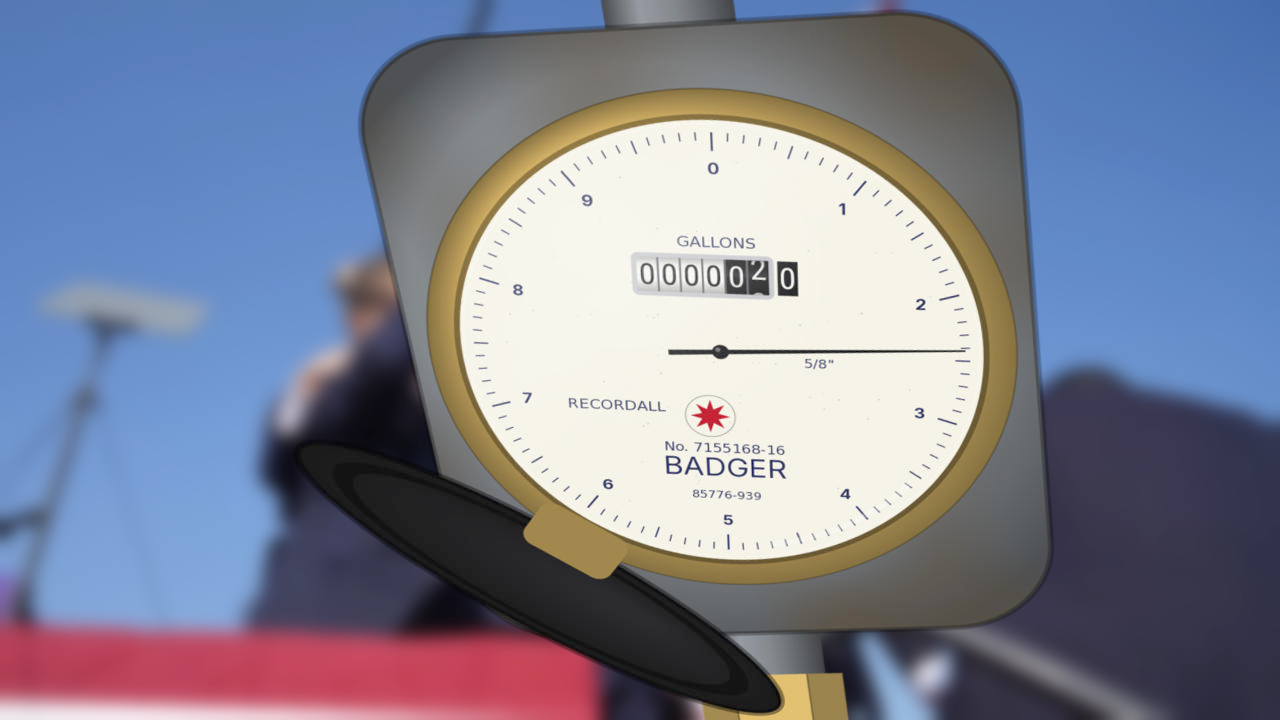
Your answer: **22.4** gal
